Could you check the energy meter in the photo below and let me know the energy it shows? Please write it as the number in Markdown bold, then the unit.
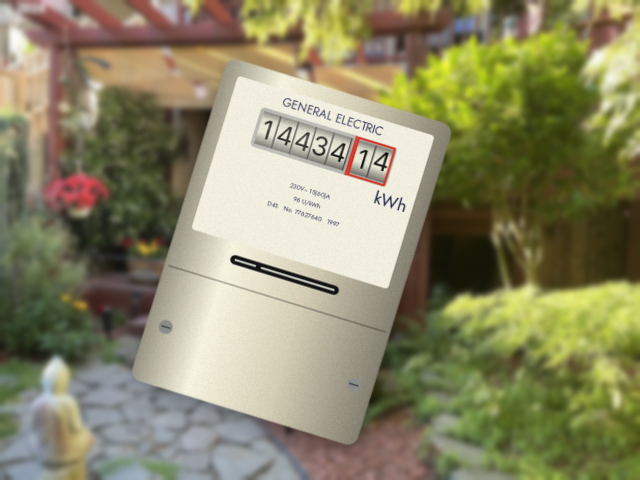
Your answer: **14434.14** kWh
